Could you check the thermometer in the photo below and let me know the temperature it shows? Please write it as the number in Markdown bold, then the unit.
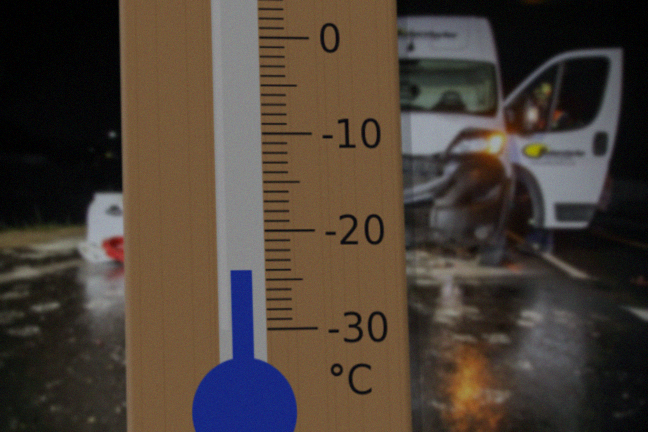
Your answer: **-24** °C
